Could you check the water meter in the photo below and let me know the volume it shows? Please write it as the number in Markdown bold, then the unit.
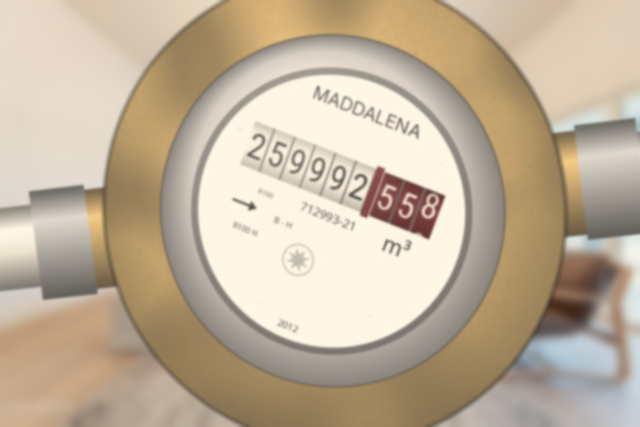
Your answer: **259992.558** m³
